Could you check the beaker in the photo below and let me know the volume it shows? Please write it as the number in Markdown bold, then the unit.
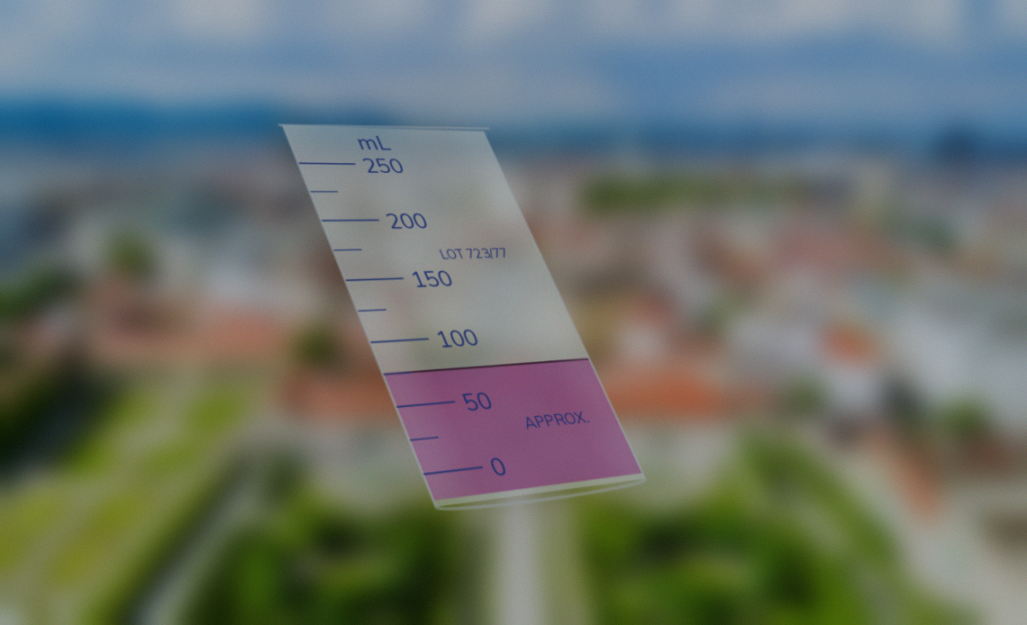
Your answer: **75** mL
